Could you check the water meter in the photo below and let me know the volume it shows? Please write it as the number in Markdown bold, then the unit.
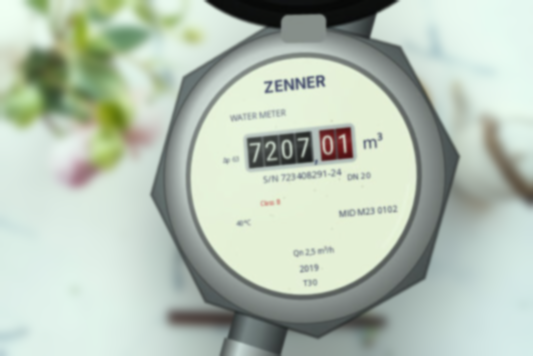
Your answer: **7207.01** m³
